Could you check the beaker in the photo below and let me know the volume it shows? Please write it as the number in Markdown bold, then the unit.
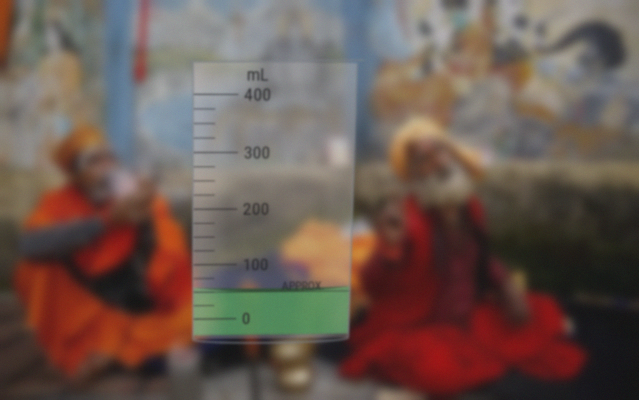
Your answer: **50** mL
